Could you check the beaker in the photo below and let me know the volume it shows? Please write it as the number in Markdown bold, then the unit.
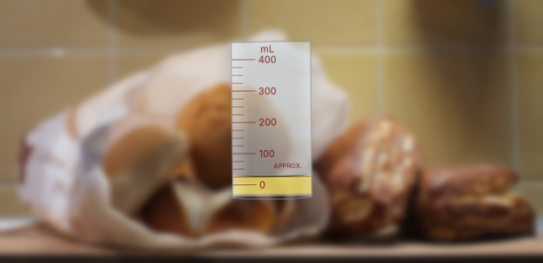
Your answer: **25** mL
